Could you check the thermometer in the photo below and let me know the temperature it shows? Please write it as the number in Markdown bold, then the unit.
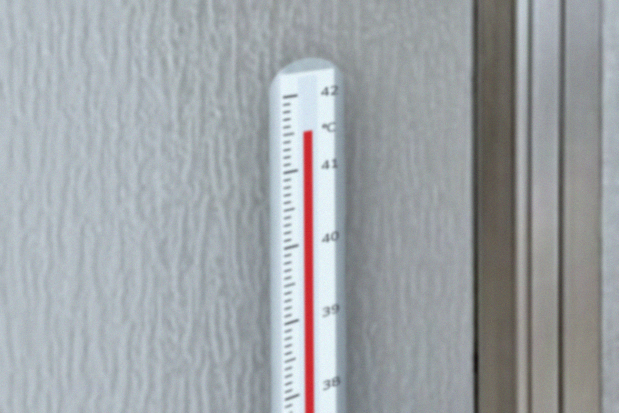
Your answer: **41.5** °C
